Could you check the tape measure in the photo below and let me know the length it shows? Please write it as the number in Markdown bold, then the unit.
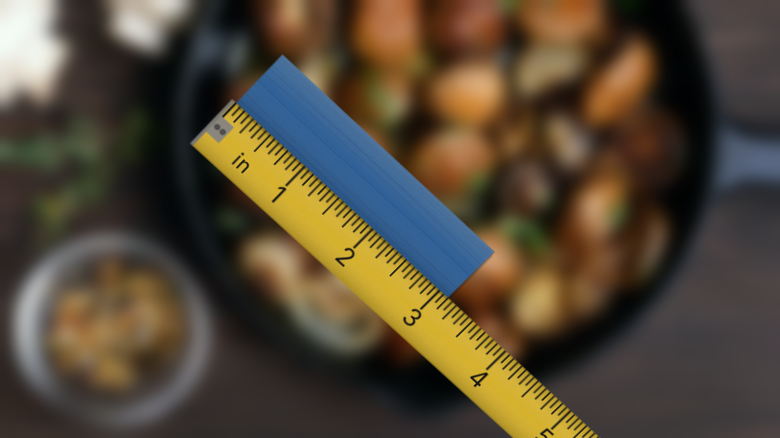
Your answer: **3.125** in
